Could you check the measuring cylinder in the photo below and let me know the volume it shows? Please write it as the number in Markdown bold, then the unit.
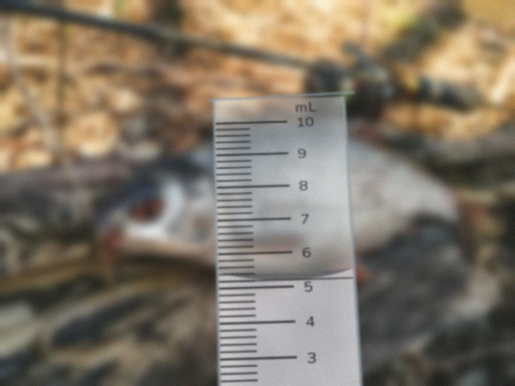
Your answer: **5.2** mL
